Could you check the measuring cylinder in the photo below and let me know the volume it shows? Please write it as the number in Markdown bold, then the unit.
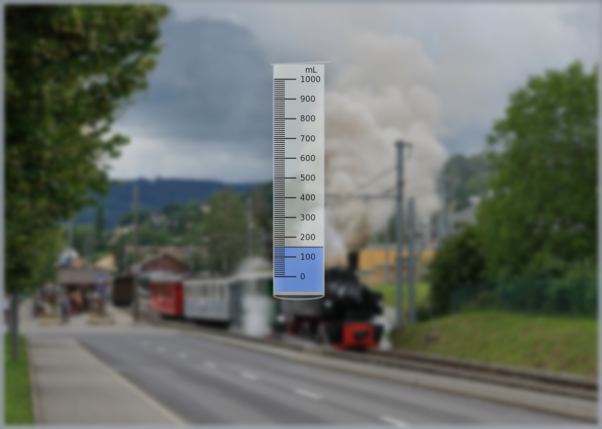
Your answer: **150** mL
